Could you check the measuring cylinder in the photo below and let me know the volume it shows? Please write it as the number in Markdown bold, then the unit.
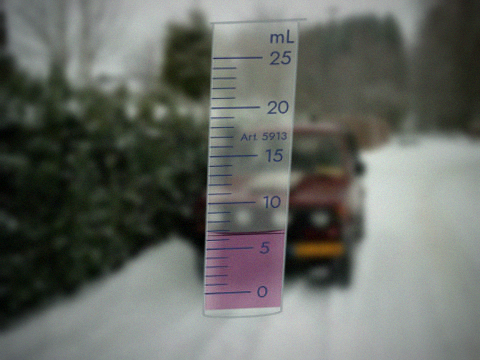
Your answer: **6.5** mL
